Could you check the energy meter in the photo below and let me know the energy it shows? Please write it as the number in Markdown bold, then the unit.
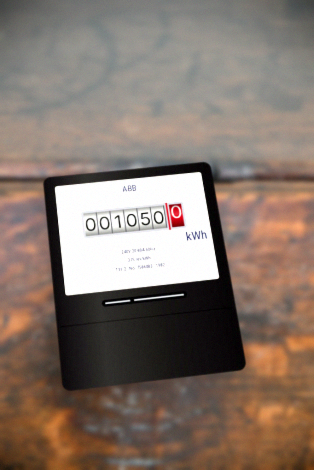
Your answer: **1050.0** kWh
